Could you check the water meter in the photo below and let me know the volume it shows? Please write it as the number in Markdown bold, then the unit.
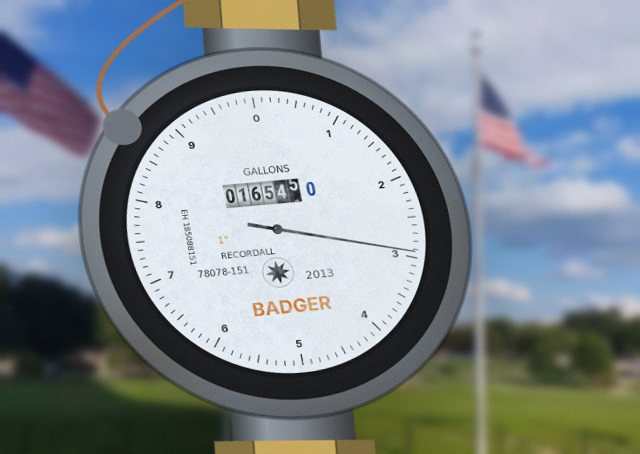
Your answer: **165452.9** gal
